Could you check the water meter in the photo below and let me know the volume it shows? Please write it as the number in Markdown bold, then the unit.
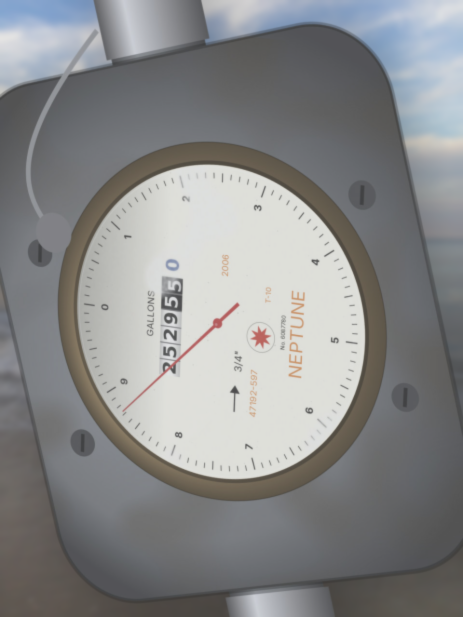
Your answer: **2529548.7** gal
